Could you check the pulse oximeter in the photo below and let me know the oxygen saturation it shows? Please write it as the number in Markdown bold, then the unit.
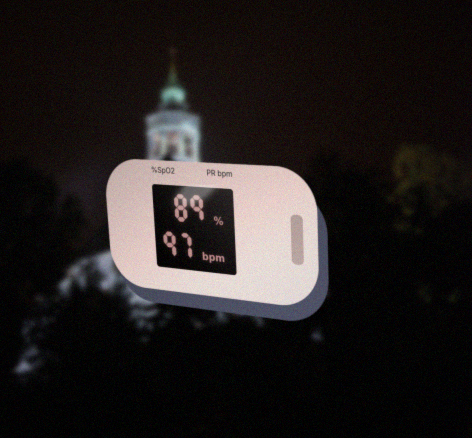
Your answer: **89** %
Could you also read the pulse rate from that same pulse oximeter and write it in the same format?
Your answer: **97** bpm
